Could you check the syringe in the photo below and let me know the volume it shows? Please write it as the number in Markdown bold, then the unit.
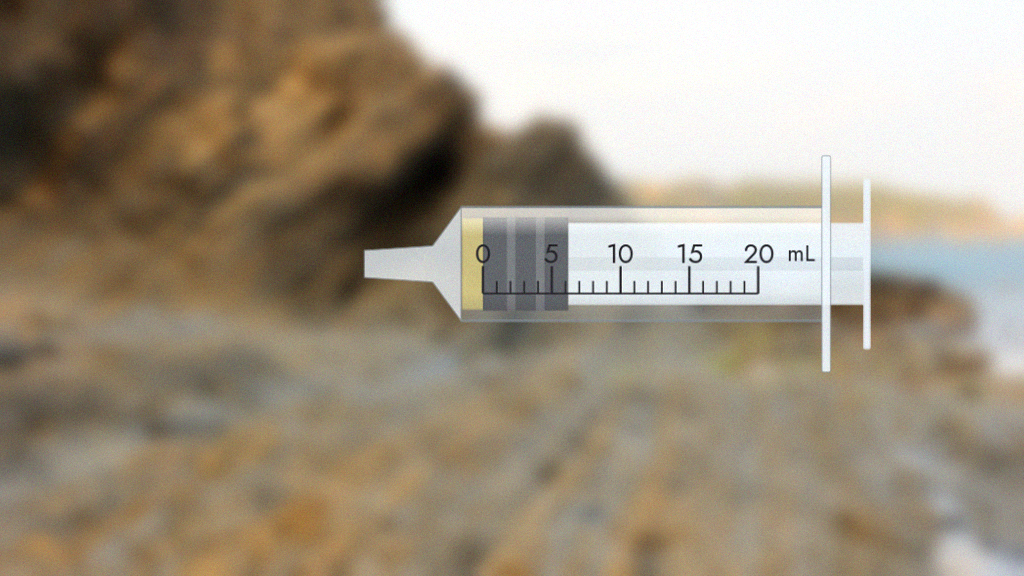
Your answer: **0** mL
